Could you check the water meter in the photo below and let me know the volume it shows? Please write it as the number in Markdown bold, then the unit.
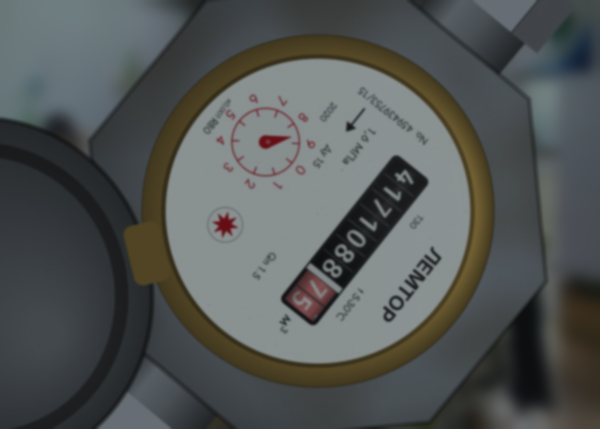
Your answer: **4171088.748** m³
